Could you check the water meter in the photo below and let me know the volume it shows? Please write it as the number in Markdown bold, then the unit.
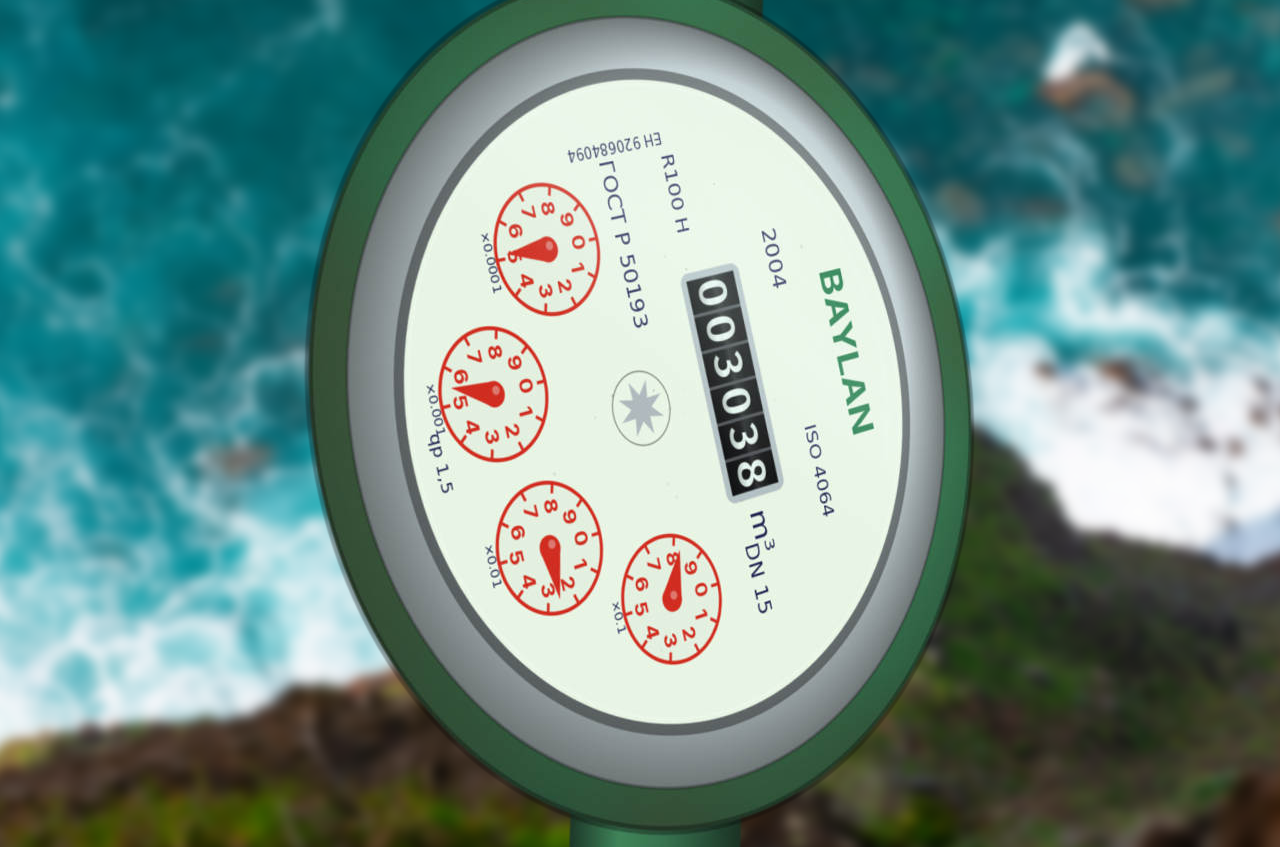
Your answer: **3038.8255** m³
